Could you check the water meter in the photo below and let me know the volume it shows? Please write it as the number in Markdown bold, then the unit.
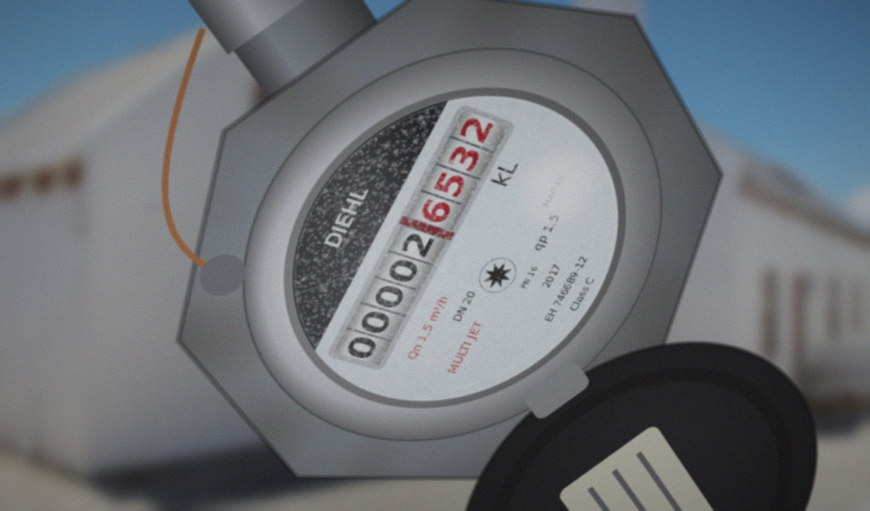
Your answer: **2.6532** kL
